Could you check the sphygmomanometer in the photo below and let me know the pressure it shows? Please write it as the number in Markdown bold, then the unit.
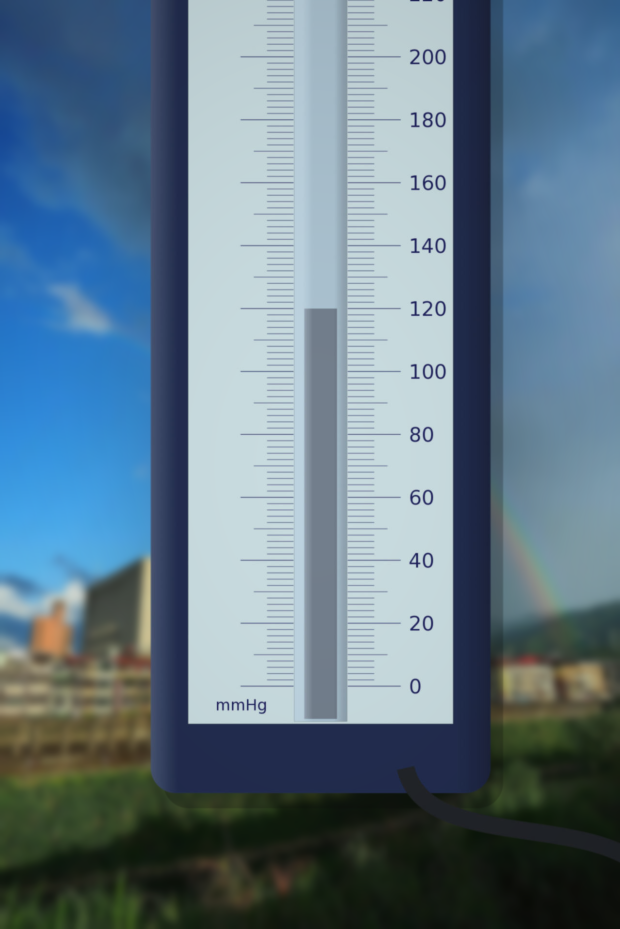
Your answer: **120** mmHg
